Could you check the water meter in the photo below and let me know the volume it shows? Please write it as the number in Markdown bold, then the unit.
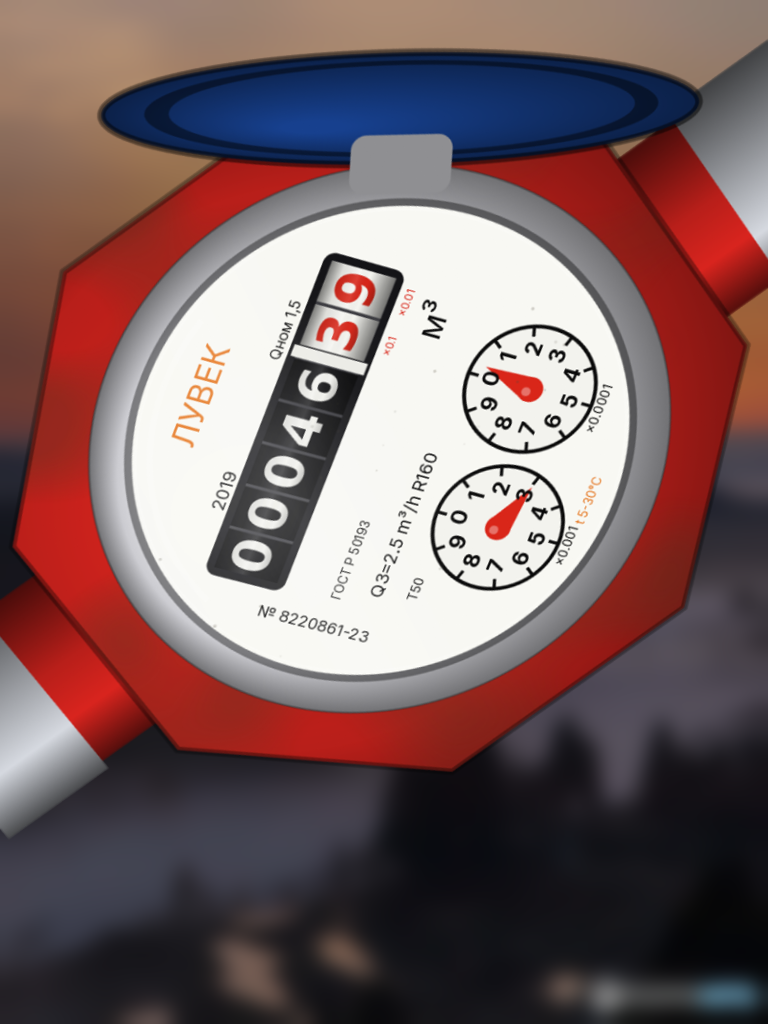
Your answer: **46.3930** m³
